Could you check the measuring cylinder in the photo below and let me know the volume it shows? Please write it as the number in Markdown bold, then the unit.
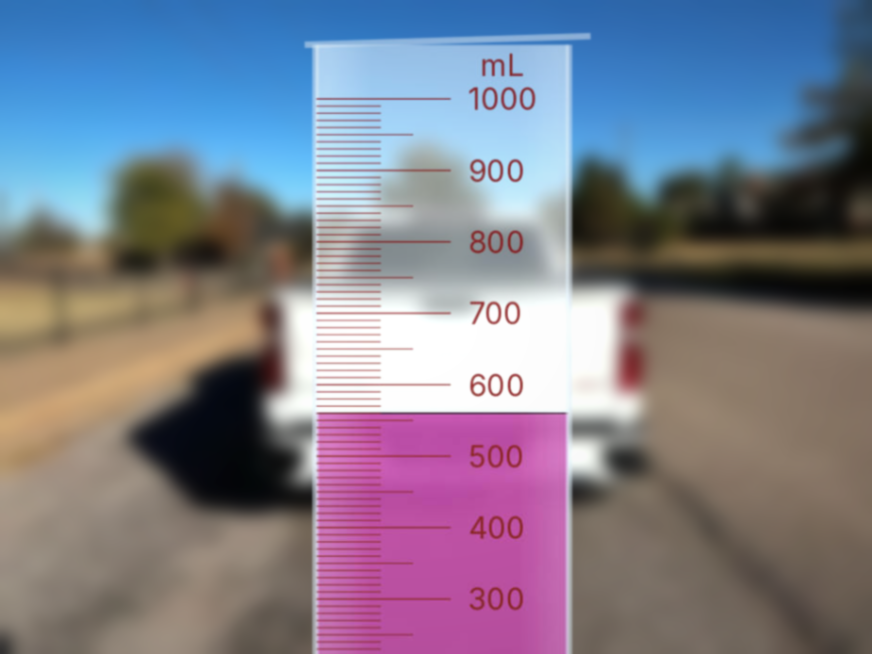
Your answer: **560** mL
